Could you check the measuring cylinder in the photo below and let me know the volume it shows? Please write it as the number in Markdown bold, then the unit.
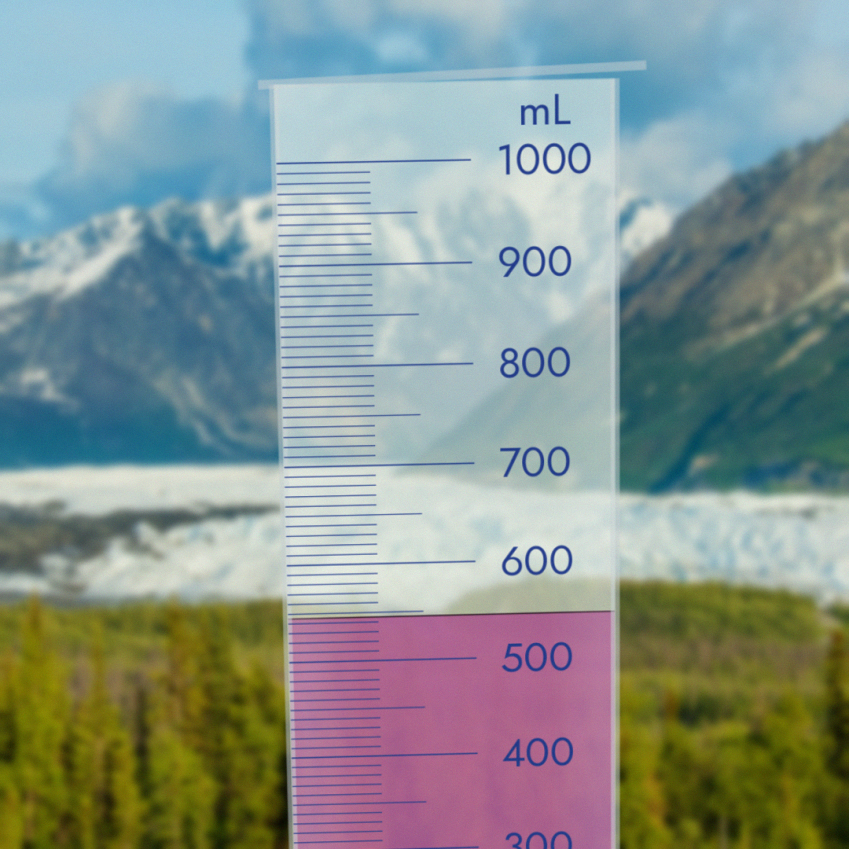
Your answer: **545** mL
